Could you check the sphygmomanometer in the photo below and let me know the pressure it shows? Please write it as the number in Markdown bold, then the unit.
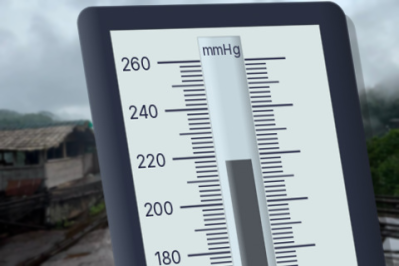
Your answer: **218** mmHg
